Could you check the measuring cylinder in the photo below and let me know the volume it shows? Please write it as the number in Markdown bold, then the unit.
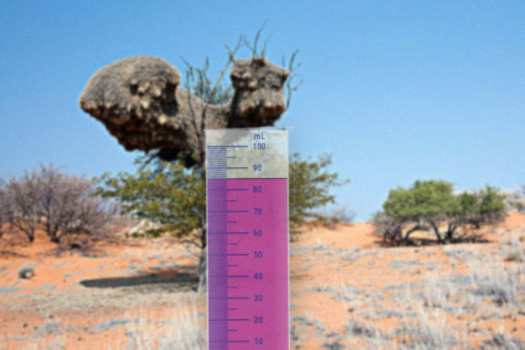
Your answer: **85** mL
